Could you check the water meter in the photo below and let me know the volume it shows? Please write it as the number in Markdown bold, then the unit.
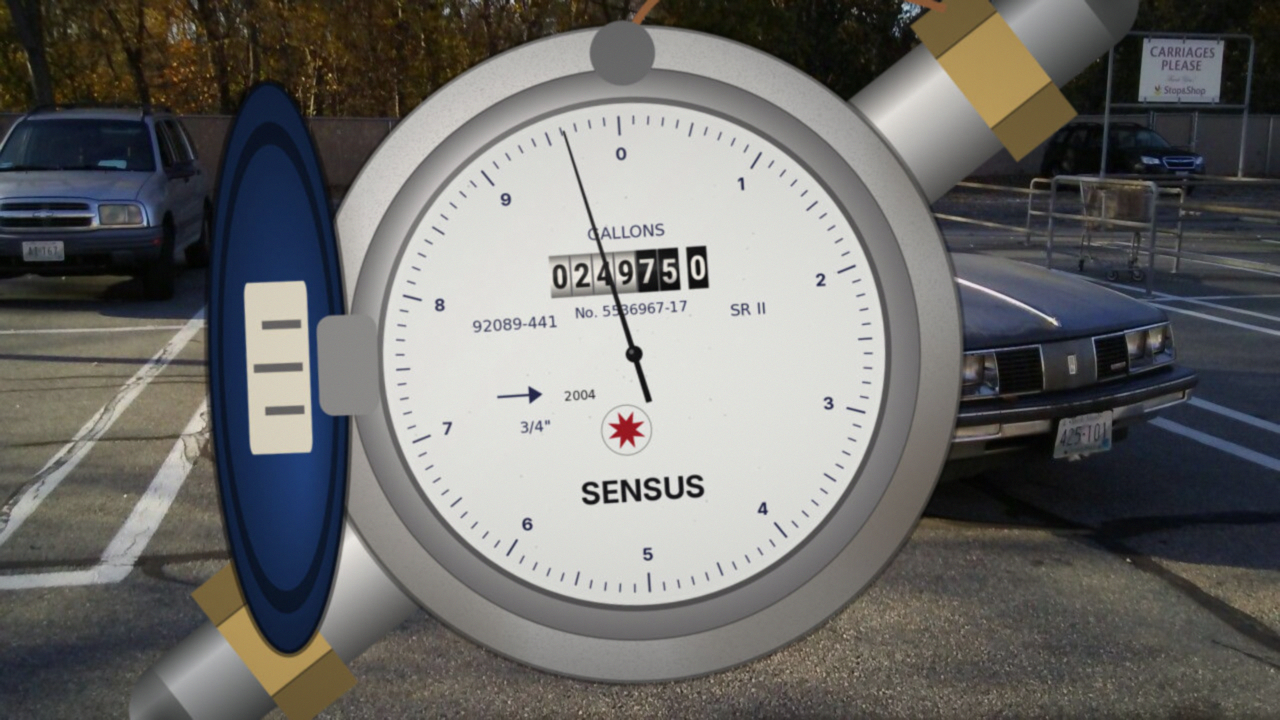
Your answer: **249749.6** gal
